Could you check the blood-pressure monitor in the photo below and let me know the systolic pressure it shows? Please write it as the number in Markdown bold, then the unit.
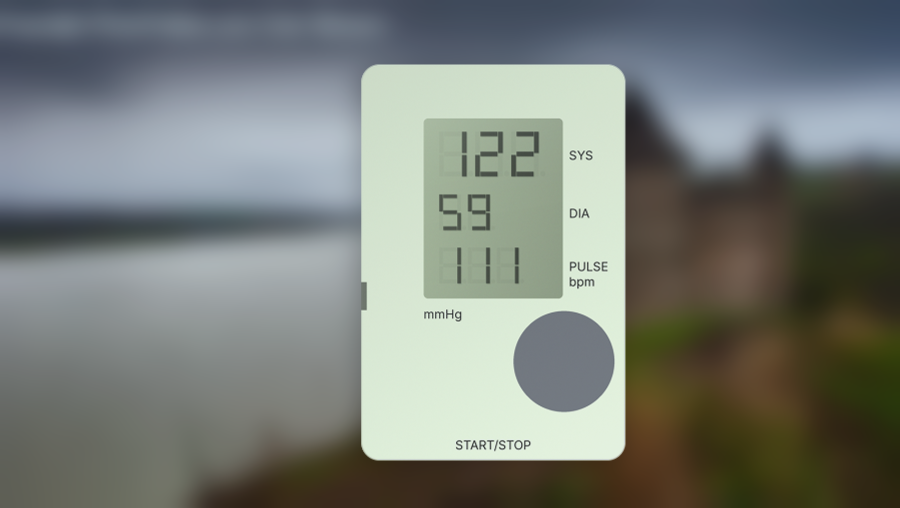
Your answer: **122** mmHg
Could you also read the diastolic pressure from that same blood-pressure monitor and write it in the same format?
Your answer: **59** mmHg
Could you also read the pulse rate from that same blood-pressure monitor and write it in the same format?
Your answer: **111** bpm
